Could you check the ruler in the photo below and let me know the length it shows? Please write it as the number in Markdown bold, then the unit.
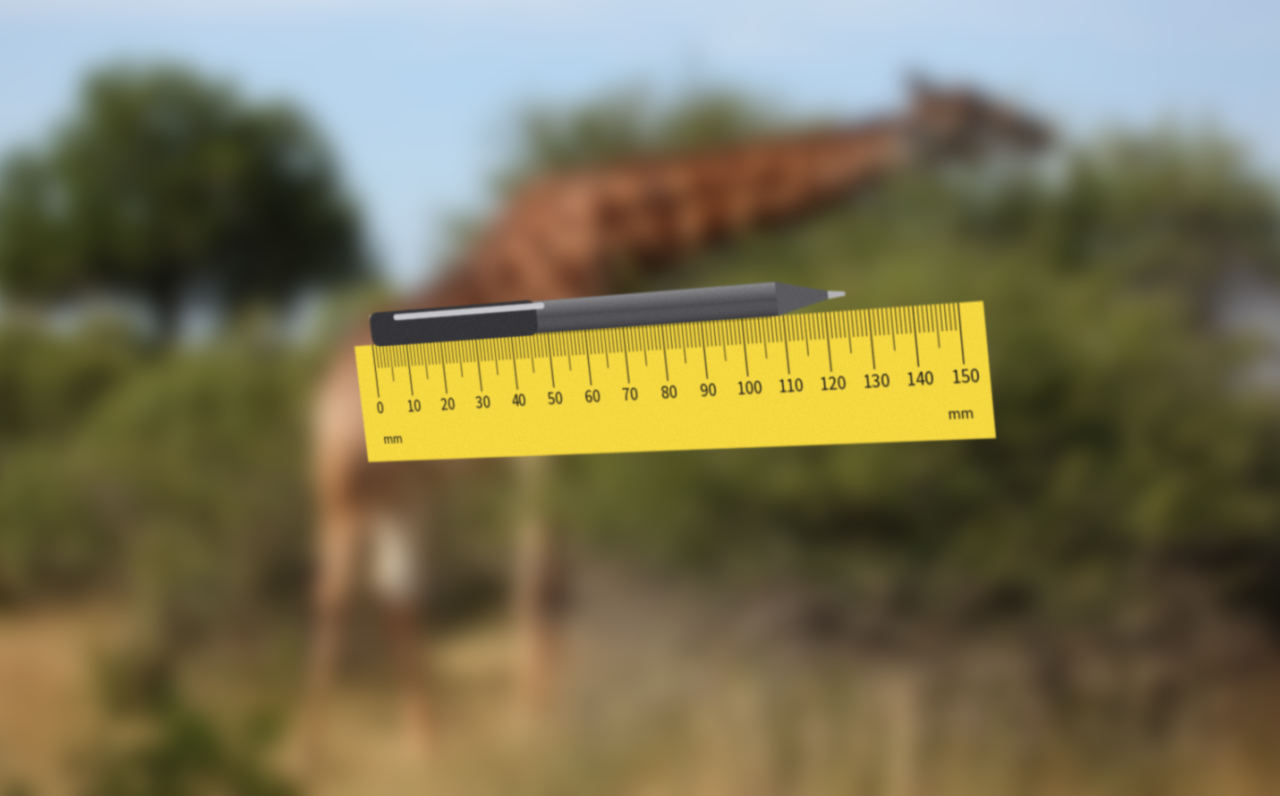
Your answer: **125** mm
